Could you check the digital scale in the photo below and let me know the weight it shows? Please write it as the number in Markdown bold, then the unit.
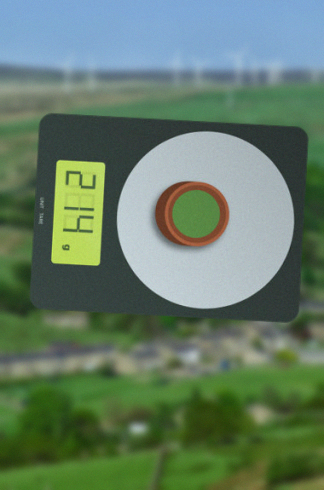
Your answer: **214** g
